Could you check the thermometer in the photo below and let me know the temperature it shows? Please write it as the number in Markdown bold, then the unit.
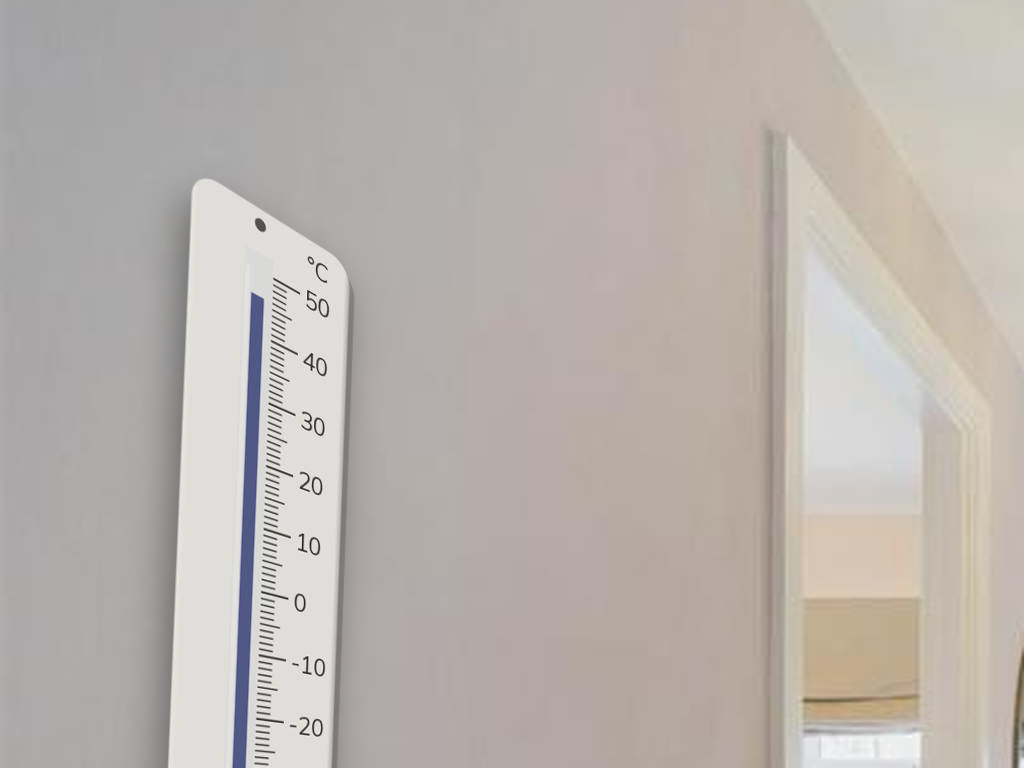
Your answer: **46** °C
